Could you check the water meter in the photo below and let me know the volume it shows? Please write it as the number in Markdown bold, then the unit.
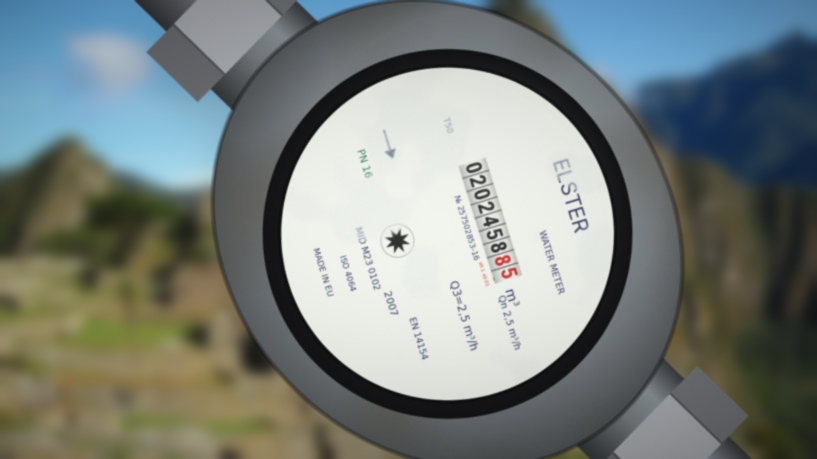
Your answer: **202458.85** m³
